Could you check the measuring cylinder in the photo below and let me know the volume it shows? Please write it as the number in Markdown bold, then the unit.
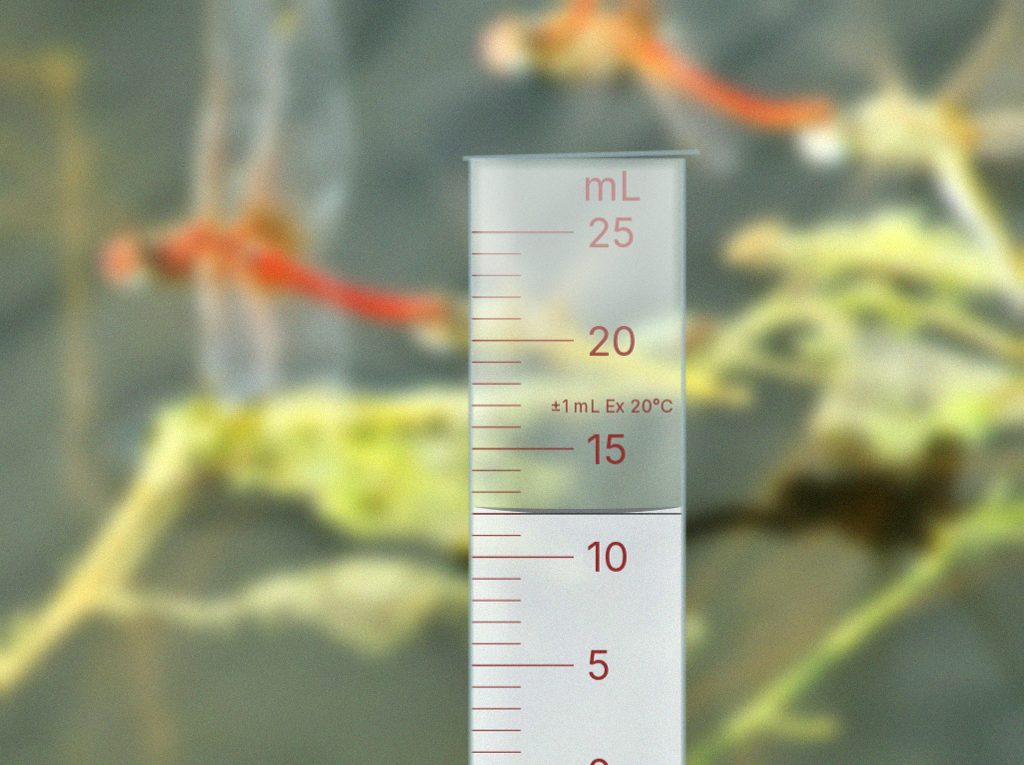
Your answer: **12** mL
